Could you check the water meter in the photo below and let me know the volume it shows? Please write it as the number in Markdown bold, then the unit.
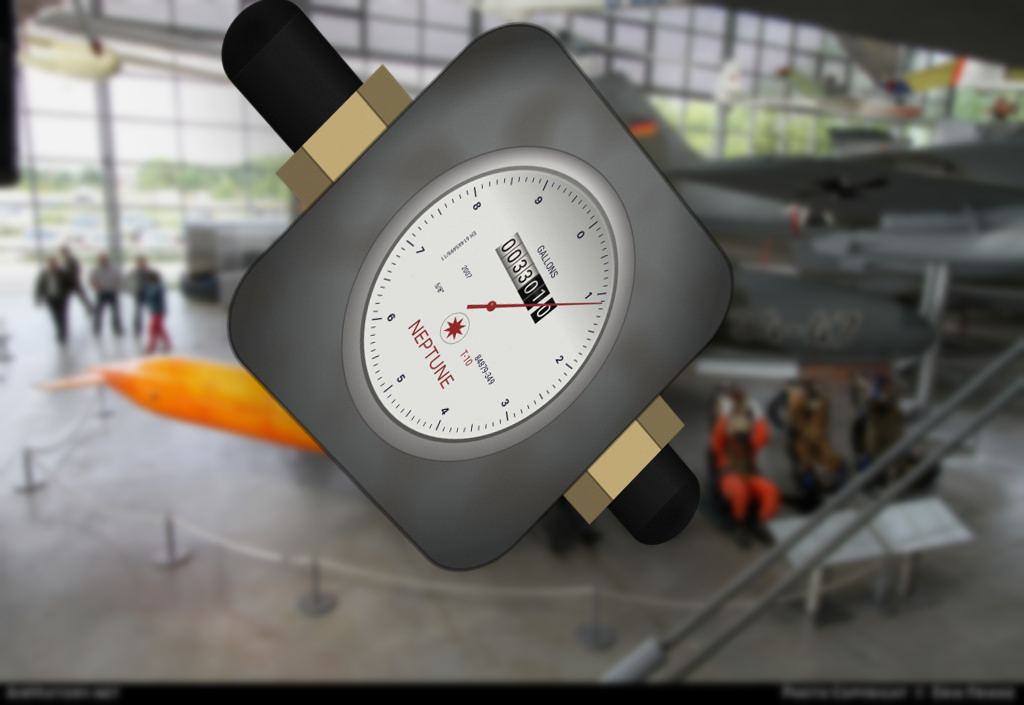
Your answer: **33011.1** gal
